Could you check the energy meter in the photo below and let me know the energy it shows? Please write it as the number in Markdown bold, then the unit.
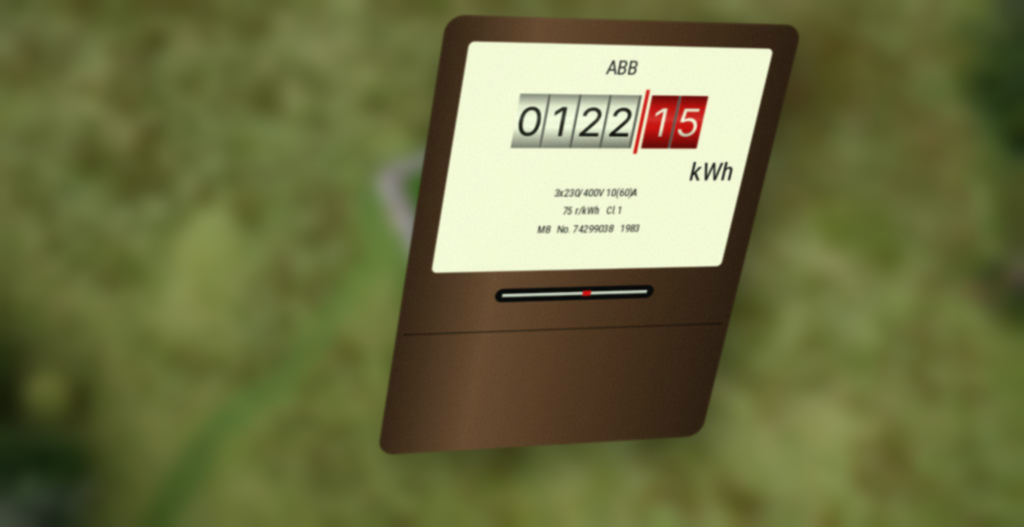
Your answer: **122.15** kWh
